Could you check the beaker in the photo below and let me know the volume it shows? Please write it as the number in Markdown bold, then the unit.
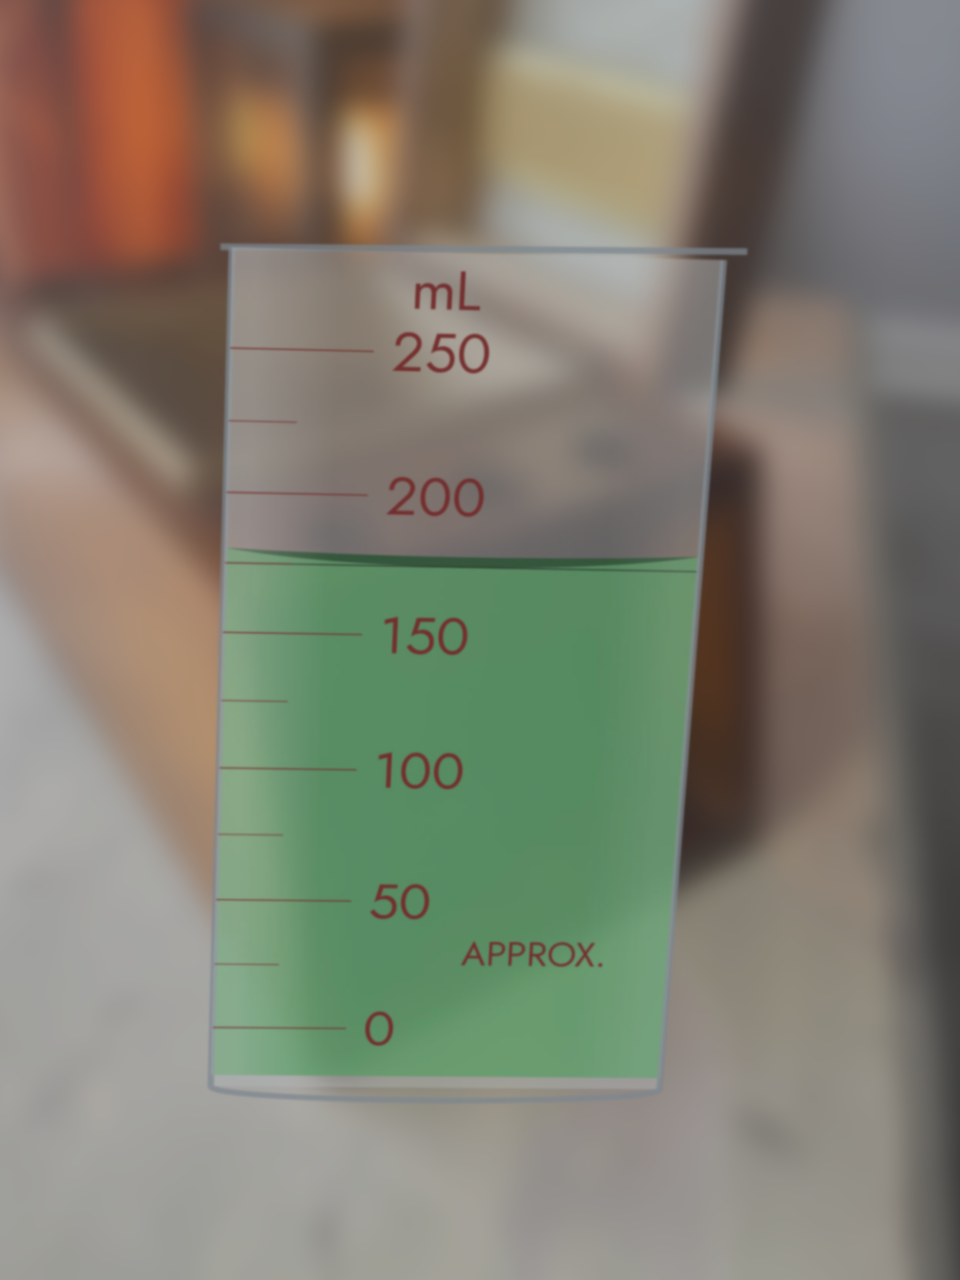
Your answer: **175** mL
